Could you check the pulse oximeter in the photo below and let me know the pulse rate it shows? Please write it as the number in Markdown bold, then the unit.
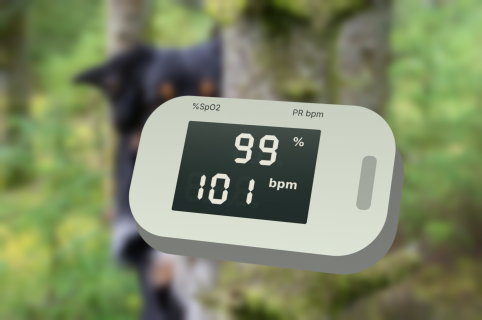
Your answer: **101** bpm
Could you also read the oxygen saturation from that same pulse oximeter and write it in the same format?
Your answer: **99** %
